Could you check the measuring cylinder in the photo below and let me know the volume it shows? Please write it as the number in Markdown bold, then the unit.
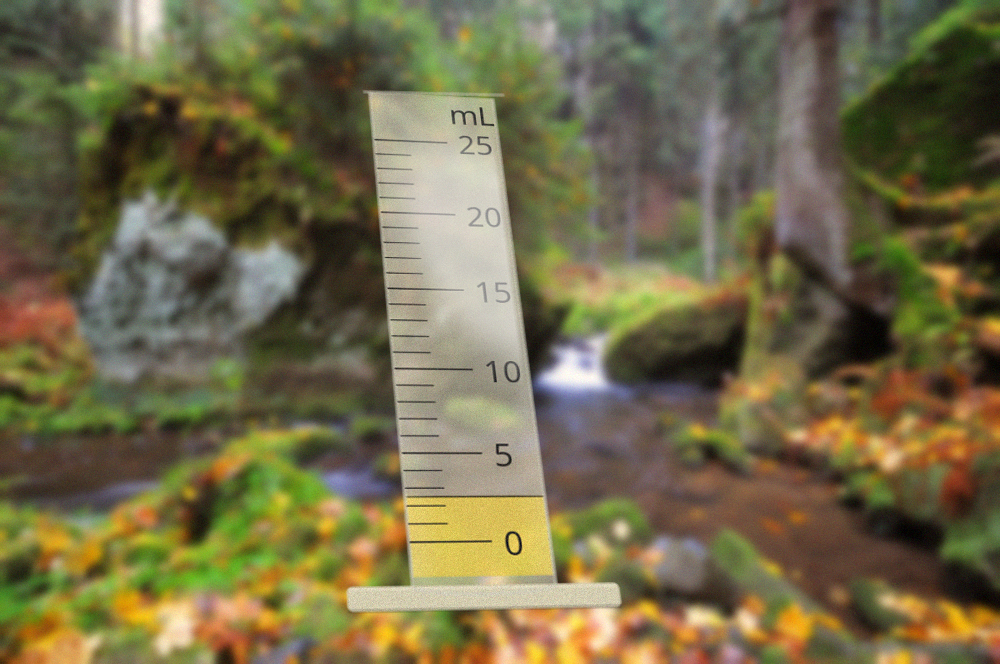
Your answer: **2.5** mL
